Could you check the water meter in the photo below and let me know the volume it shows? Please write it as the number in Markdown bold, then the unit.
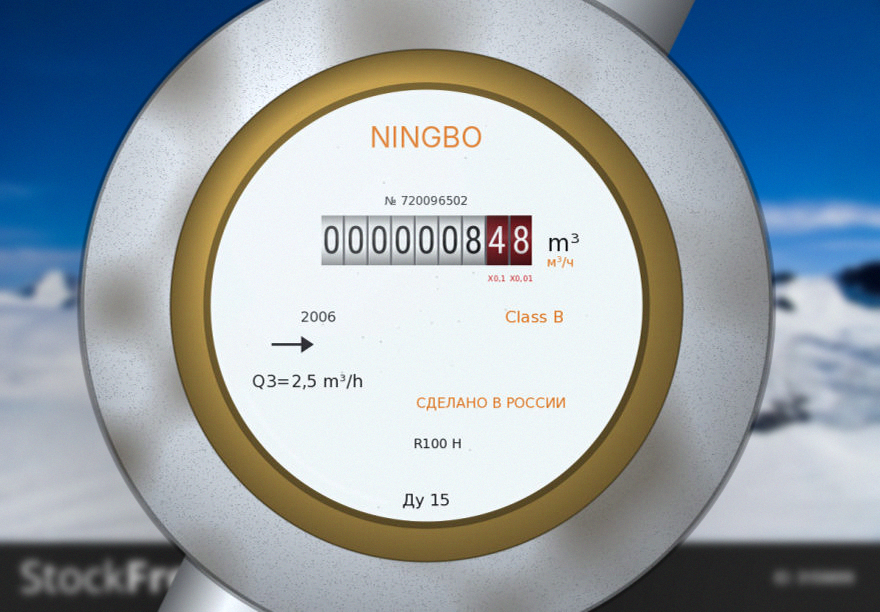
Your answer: **8.48** m³
